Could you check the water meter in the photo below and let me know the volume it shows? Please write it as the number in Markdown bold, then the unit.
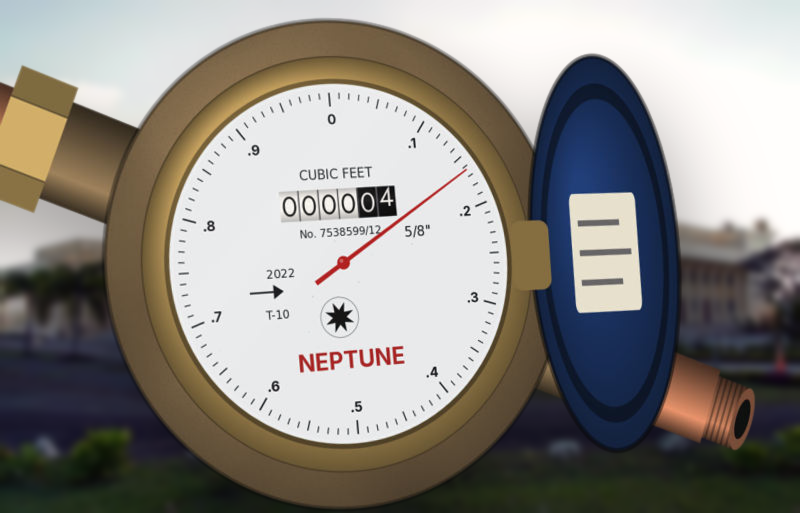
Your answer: **4.16** ft³
